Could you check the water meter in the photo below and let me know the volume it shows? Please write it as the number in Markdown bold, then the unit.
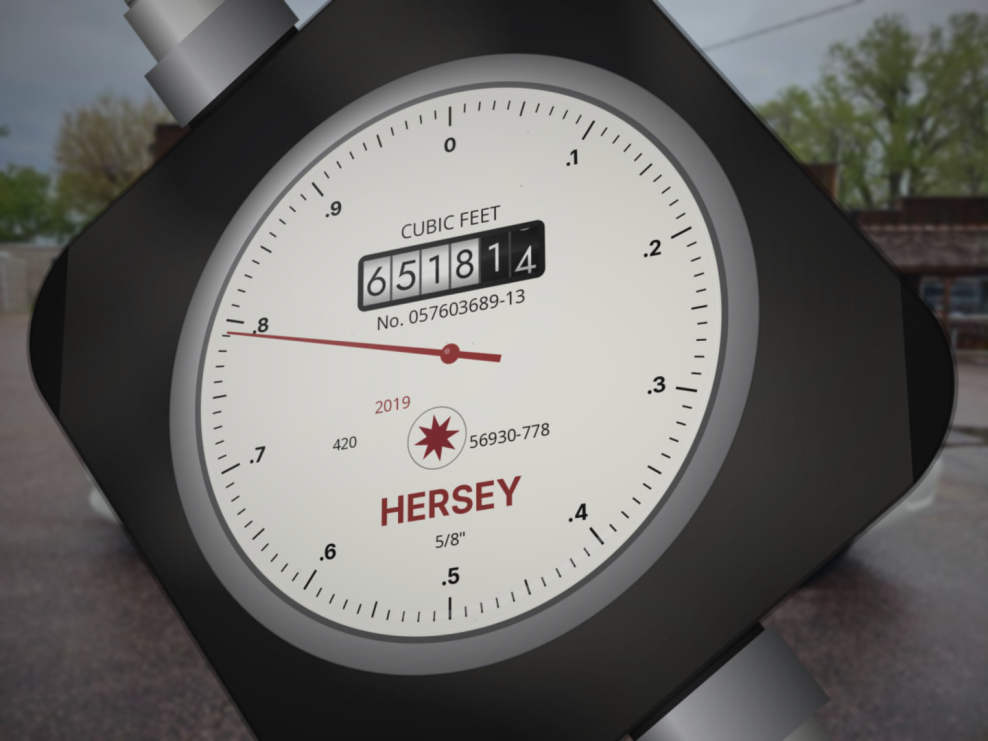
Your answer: **651813.79** ft³
